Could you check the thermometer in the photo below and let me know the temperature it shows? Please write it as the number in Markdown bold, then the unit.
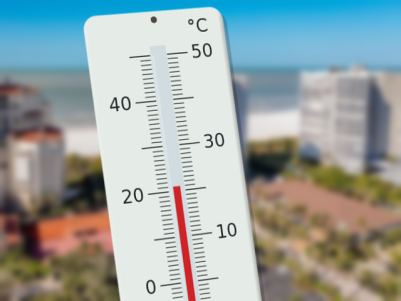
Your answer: **21** °C
